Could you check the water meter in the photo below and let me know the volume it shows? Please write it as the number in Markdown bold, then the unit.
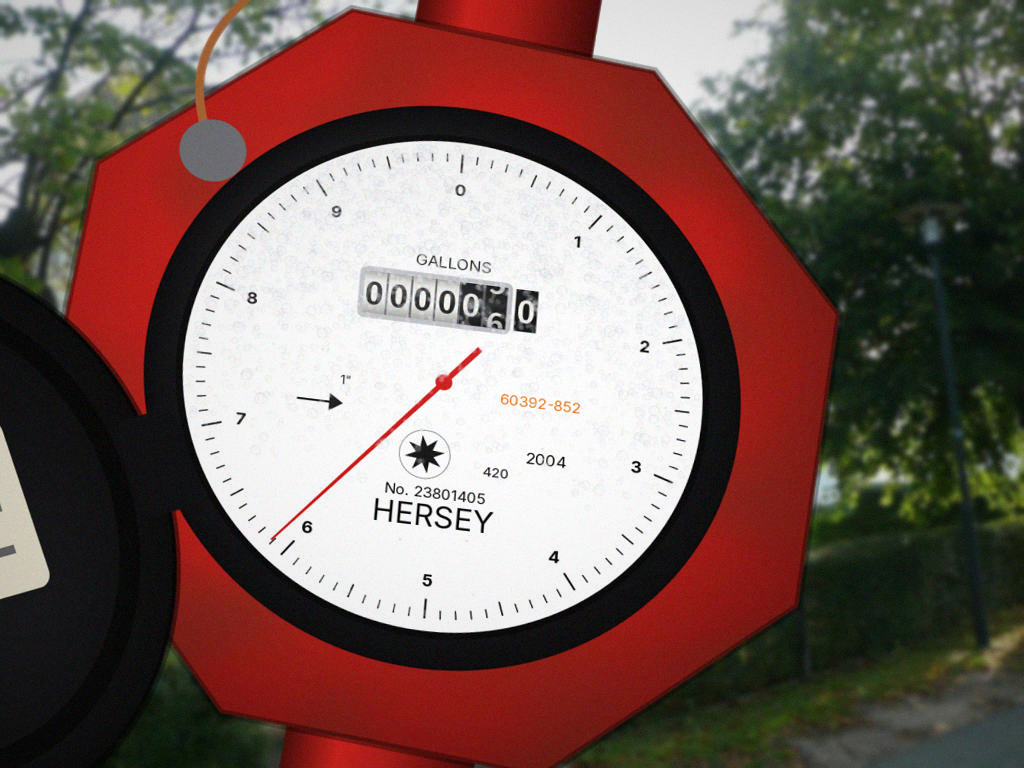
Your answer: **56.1** gal
